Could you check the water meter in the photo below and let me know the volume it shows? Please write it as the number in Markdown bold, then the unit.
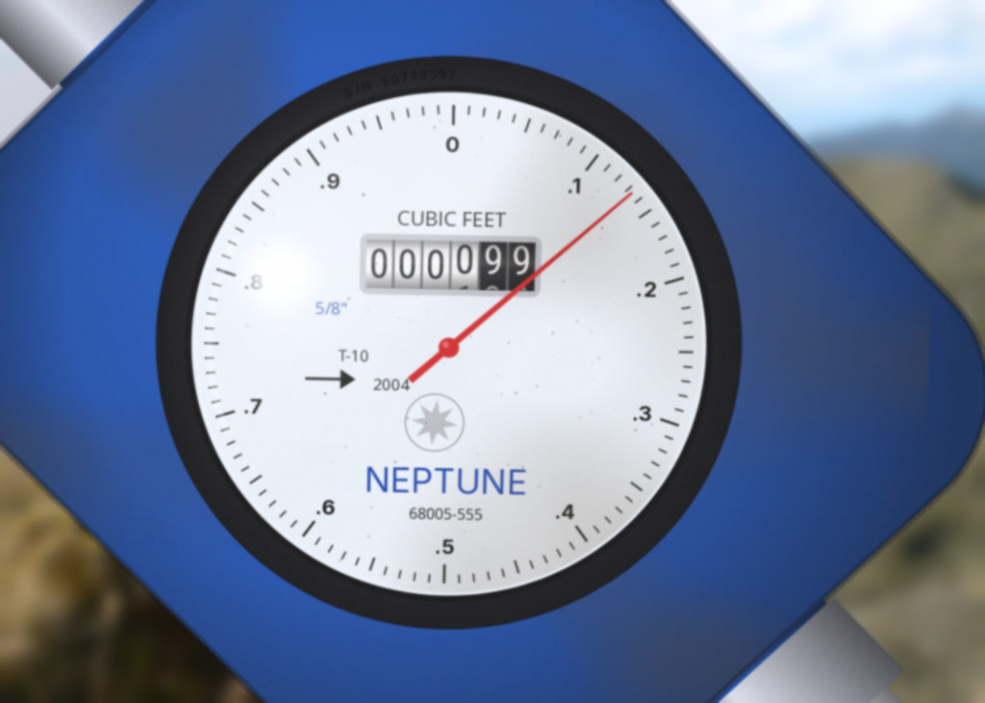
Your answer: **99.13** ft³
